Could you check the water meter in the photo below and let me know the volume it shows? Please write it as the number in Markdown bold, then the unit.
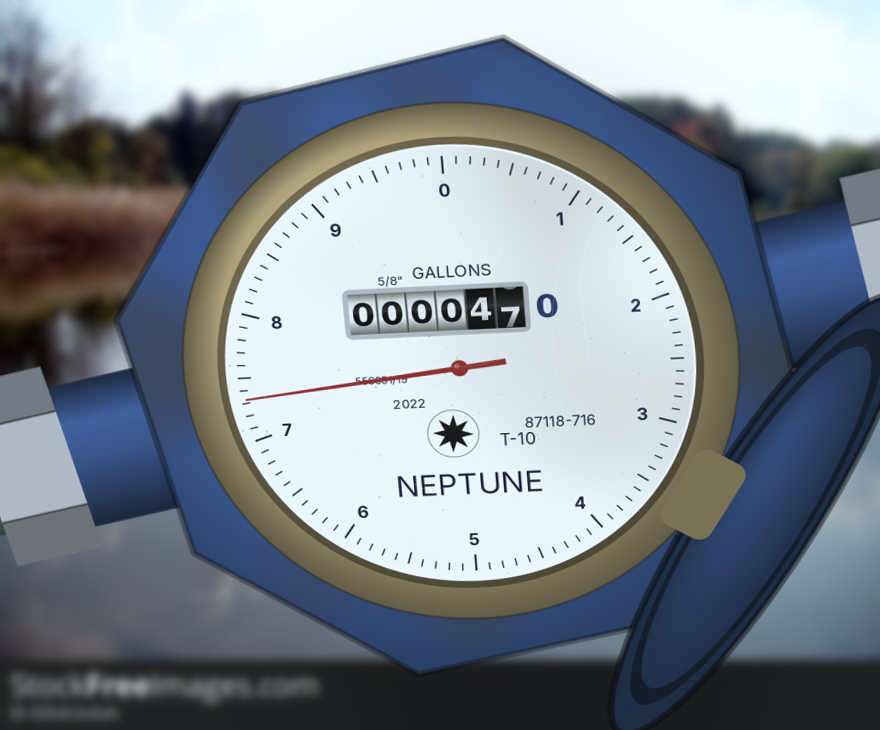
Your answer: **467.3** gal
